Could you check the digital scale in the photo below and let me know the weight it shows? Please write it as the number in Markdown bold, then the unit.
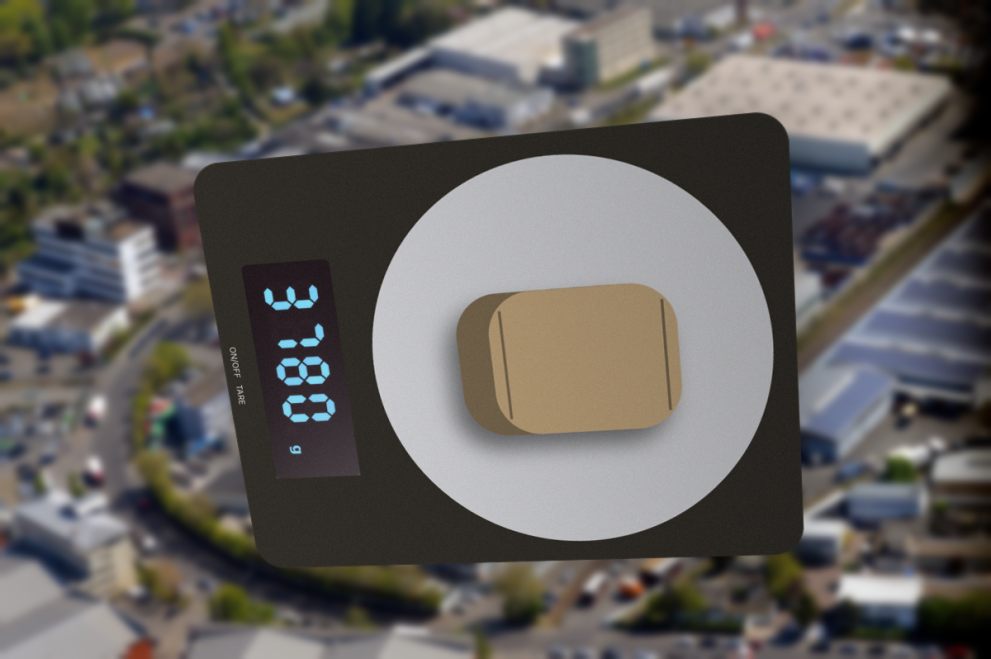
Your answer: **3780** g
